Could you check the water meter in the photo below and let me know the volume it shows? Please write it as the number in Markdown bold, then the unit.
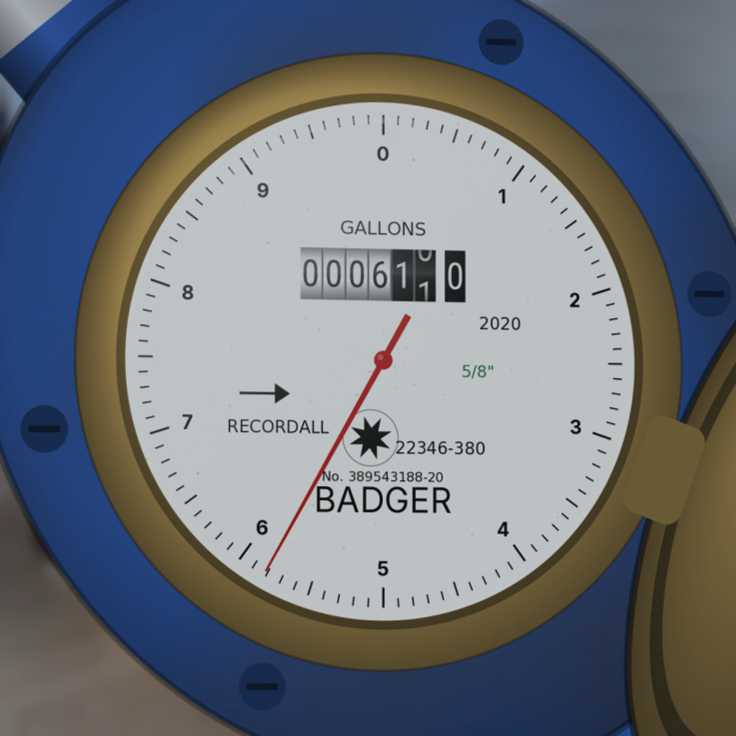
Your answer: **6105.8** gal
